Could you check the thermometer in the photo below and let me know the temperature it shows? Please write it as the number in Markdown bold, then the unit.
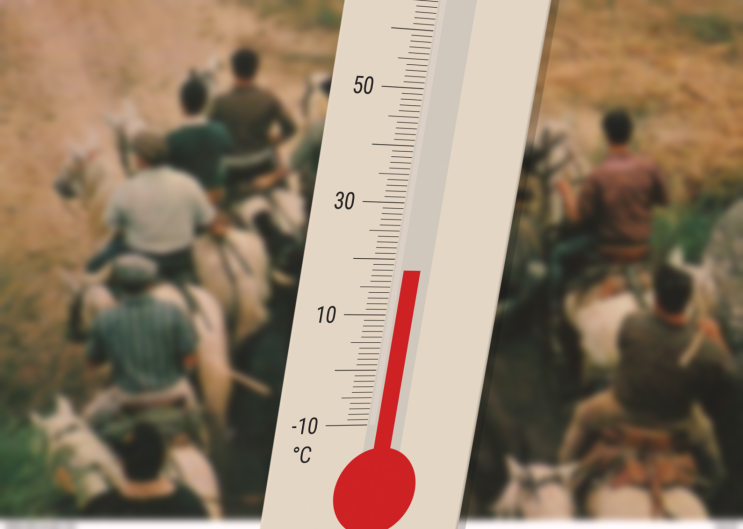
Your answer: **18** °C
